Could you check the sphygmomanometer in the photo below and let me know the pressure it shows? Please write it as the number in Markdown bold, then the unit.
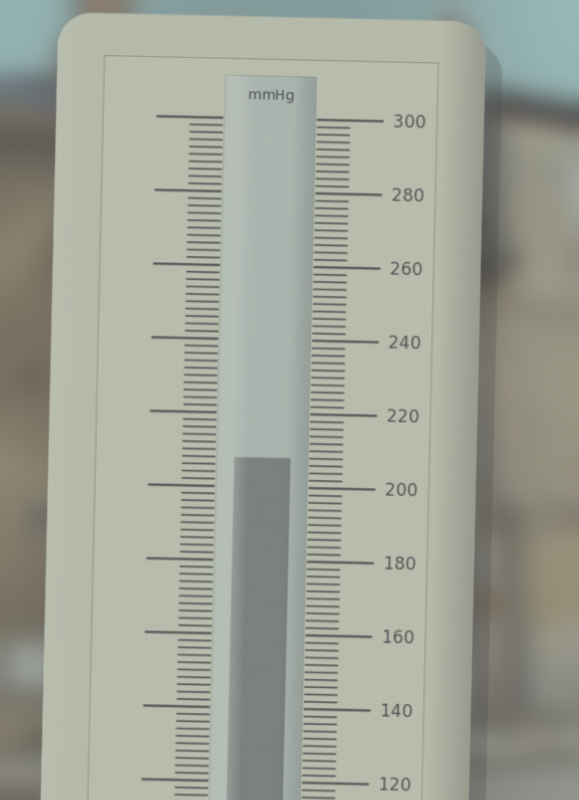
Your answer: **208** mmHg
